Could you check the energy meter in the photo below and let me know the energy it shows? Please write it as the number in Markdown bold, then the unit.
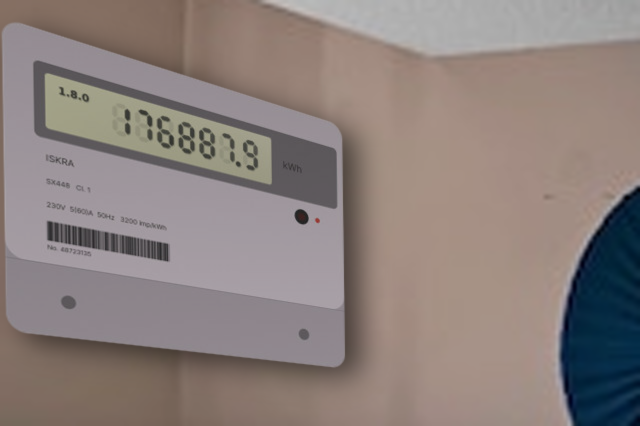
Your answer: **176887.9** kWh
